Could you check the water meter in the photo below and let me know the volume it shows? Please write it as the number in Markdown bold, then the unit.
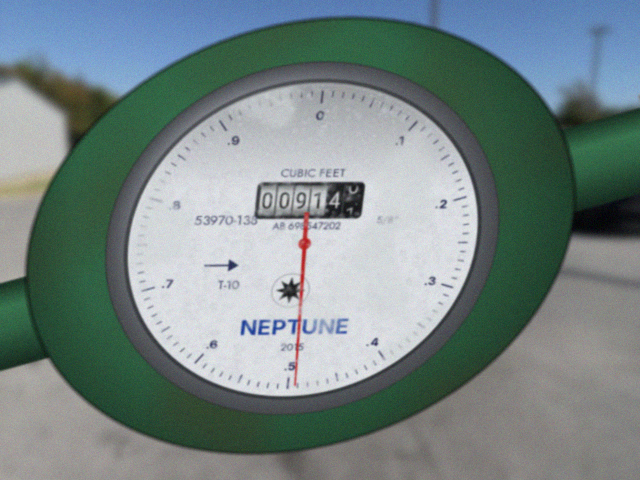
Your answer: **9140.49** ft³
